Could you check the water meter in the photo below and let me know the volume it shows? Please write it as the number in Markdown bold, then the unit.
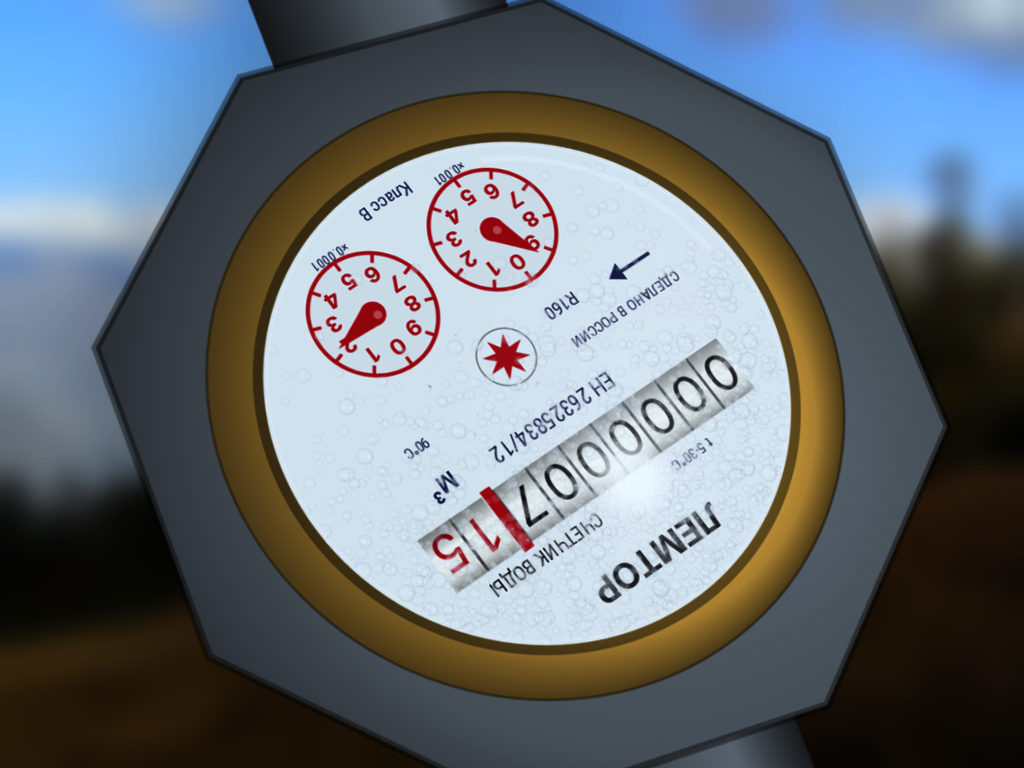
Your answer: **7.1492** m³
